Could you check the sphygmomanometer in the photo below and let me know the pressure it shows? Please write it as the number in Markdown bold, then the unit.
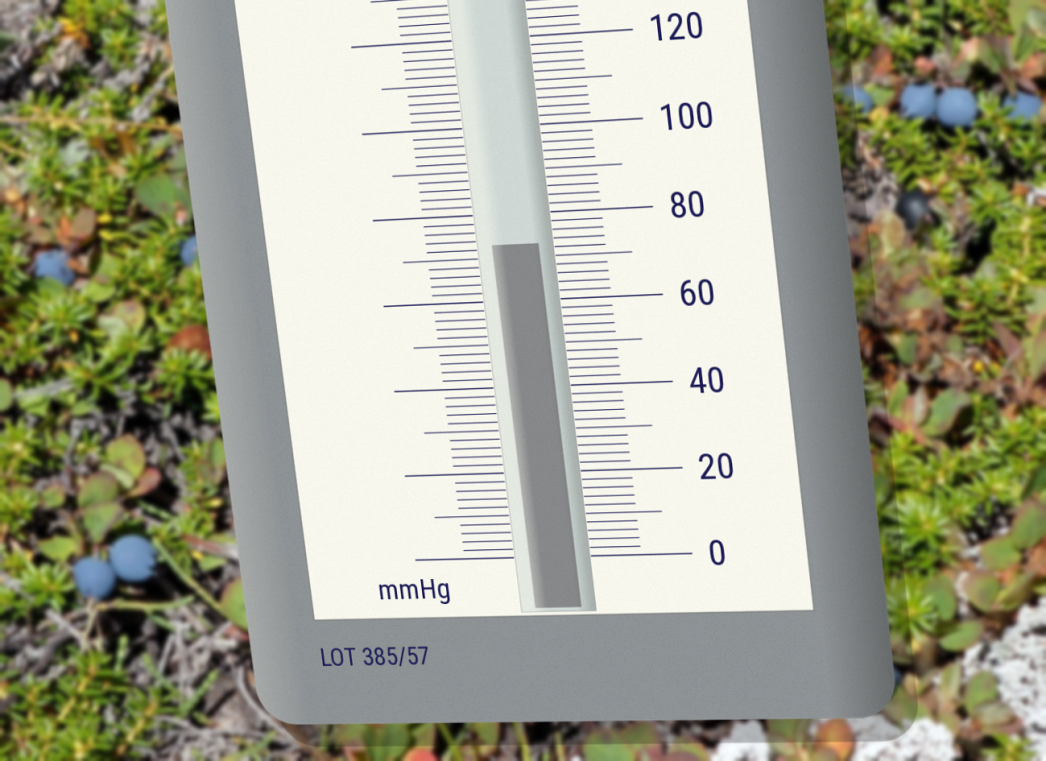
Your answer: **73** mmHg
